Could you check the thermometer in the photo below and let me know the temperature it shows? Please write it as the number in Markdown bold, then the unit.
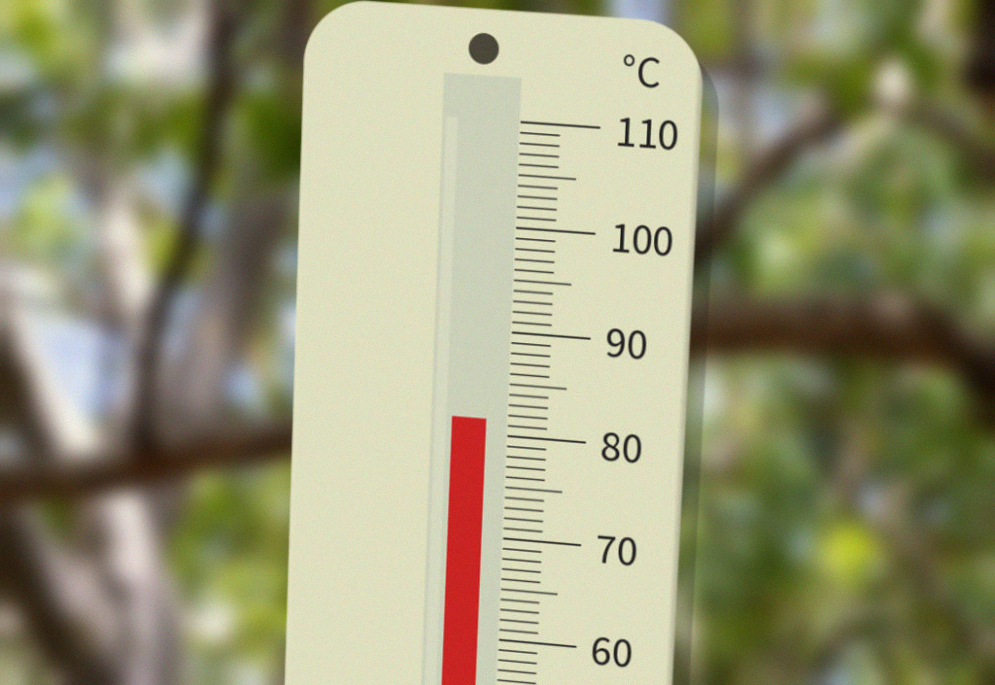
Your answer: **81.5** °C
